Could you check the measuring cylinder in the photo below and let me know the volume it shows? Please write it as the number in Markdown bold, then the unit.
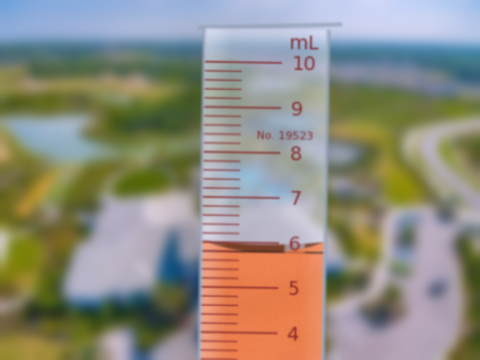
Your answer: **5.8** mL
